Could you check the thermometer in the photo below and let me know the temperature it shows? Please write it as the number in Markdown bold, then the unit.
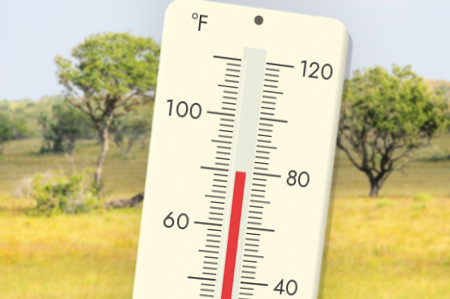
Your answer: **80** °F
